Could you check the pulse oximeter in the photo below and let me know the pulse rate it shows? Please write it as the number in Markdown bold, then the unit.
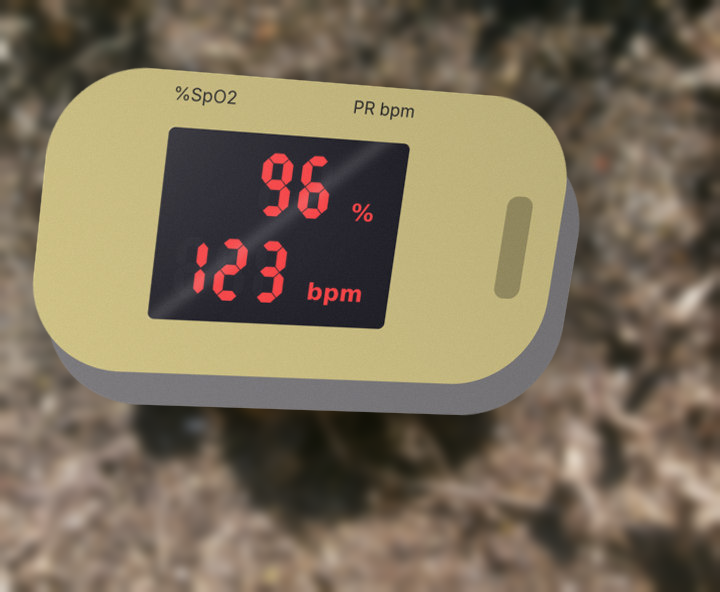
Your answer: **123** bpm
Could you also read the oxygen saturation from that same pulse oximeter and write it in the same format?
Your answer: **96** %
